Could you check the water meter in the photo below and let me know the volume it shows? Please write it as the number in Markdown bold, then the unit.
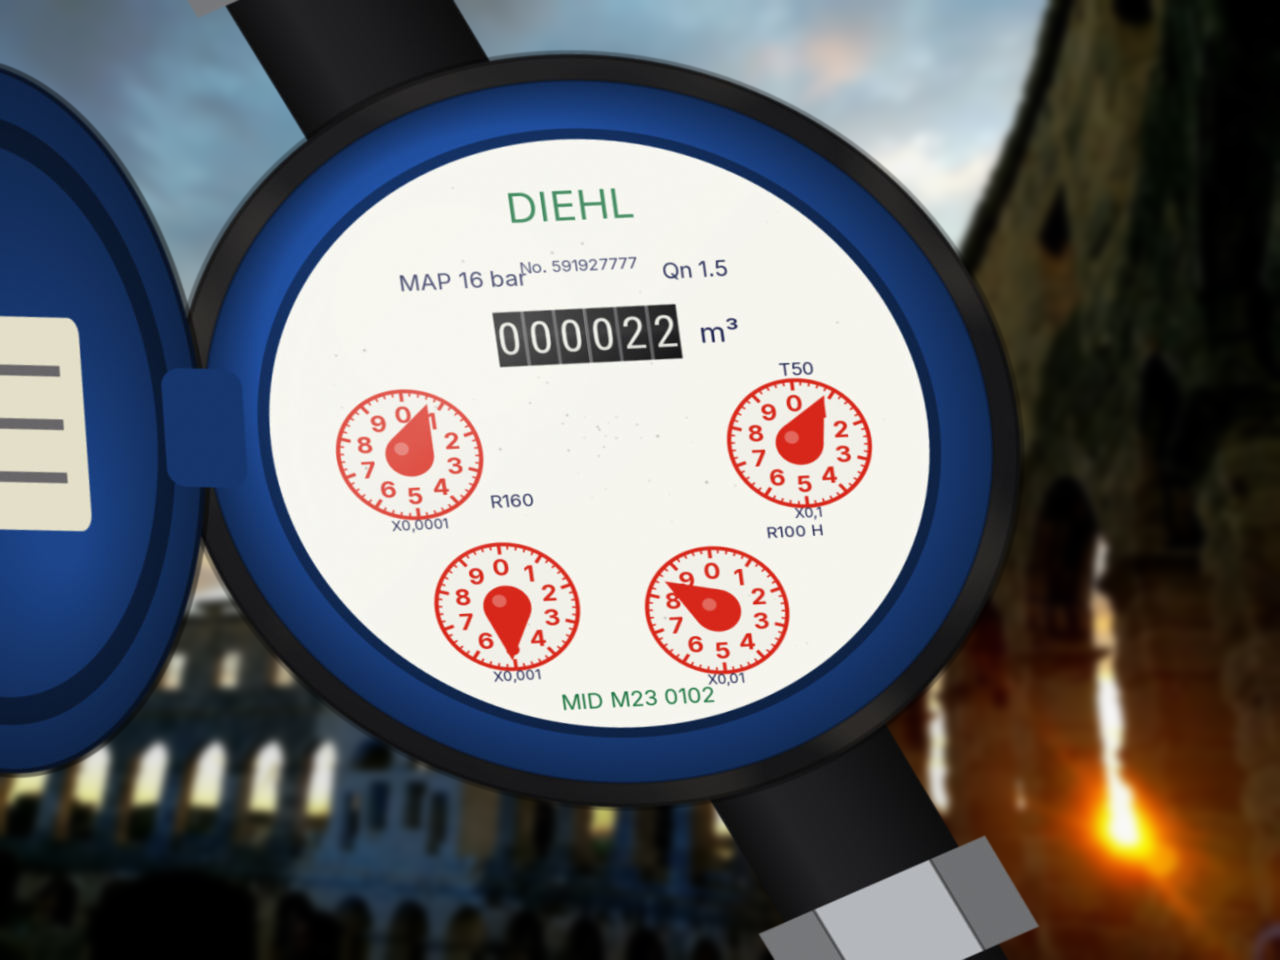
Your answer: **22.0850** m³
